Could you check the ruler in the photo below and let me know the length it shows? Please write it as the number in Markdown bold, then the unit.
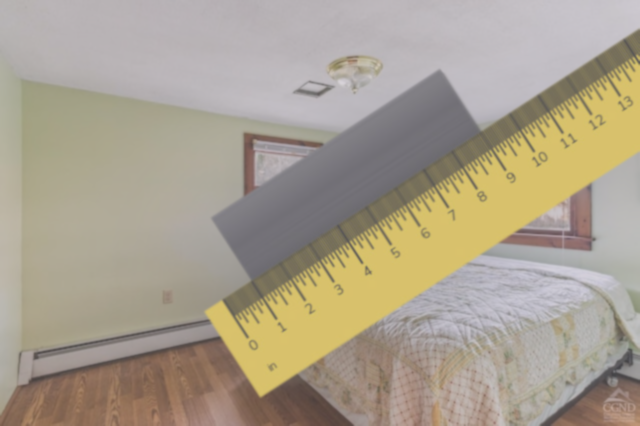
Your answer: **8** in
